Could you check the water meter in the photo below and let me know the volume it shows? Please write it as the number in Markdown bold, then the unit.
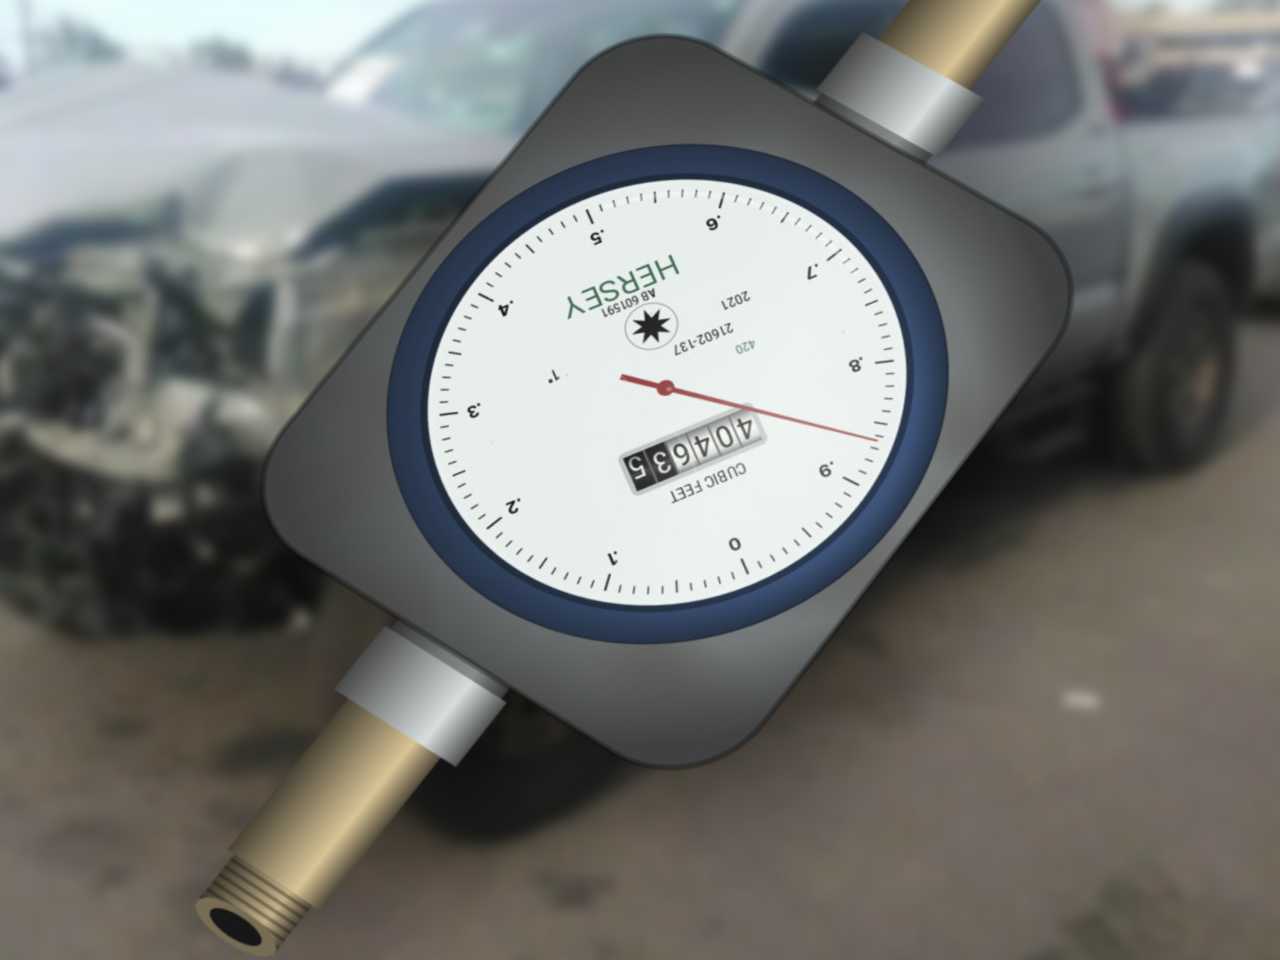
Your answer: **404634.86** ft³
